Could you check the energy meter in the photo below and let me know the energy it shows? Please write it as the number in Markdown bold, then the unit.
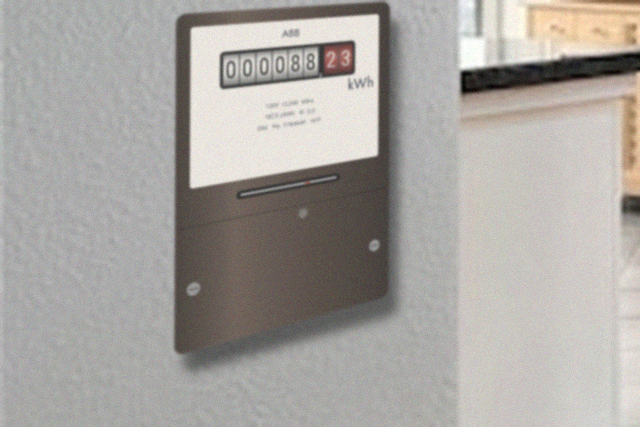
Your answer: **88.23** kWh
